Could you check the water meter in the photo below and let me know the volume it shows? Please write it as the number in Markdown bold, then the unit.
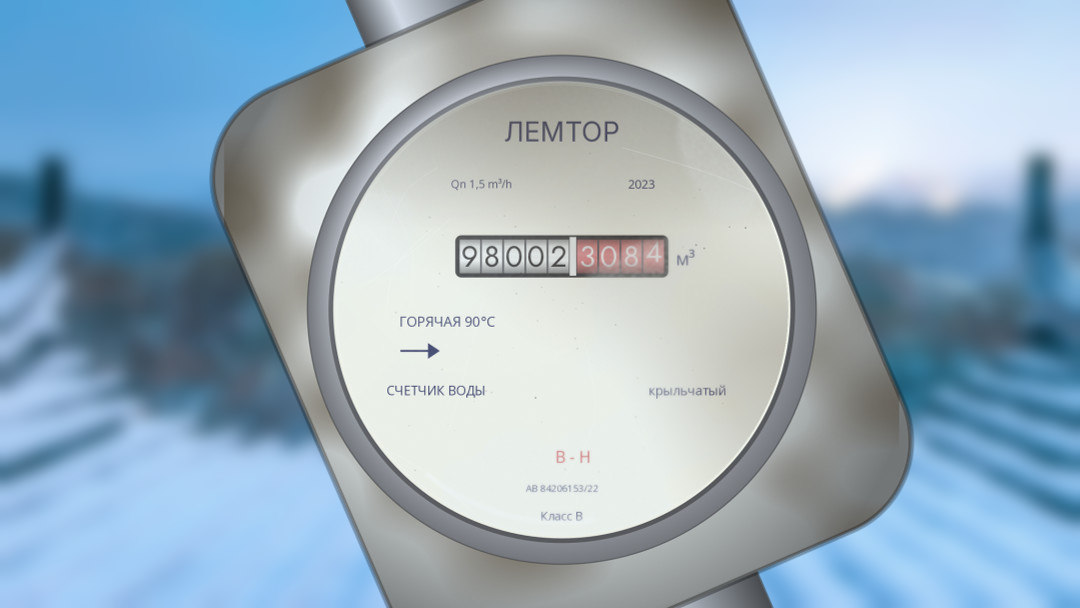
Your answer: **98002.3084** m³
